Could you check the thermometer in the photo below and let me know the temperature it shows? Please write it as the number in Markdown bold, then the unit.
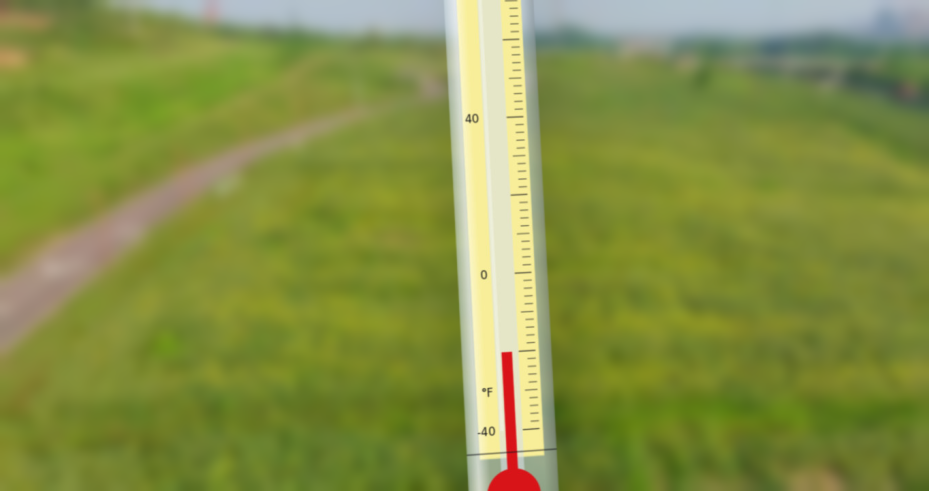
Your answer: **-20** °F
